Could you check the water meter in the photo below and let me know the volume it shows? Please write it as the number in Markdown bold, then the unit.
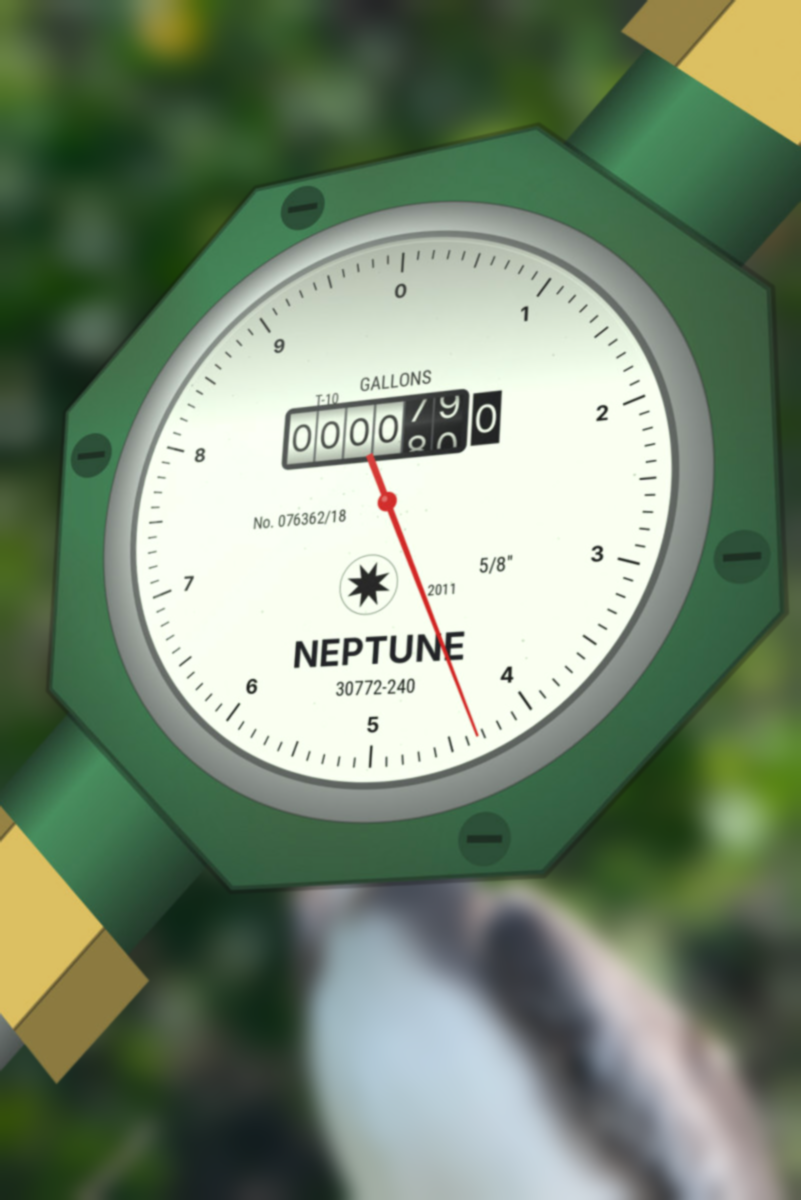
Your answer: **794.3** gal
